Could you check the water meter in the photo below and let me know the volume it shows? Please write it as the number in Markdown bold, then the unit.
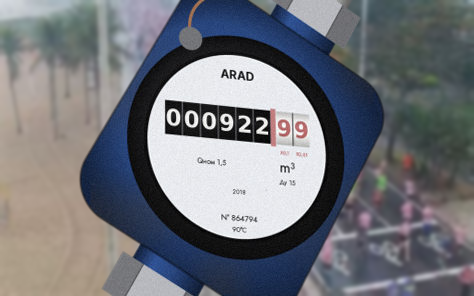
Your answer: **922.99** m³
